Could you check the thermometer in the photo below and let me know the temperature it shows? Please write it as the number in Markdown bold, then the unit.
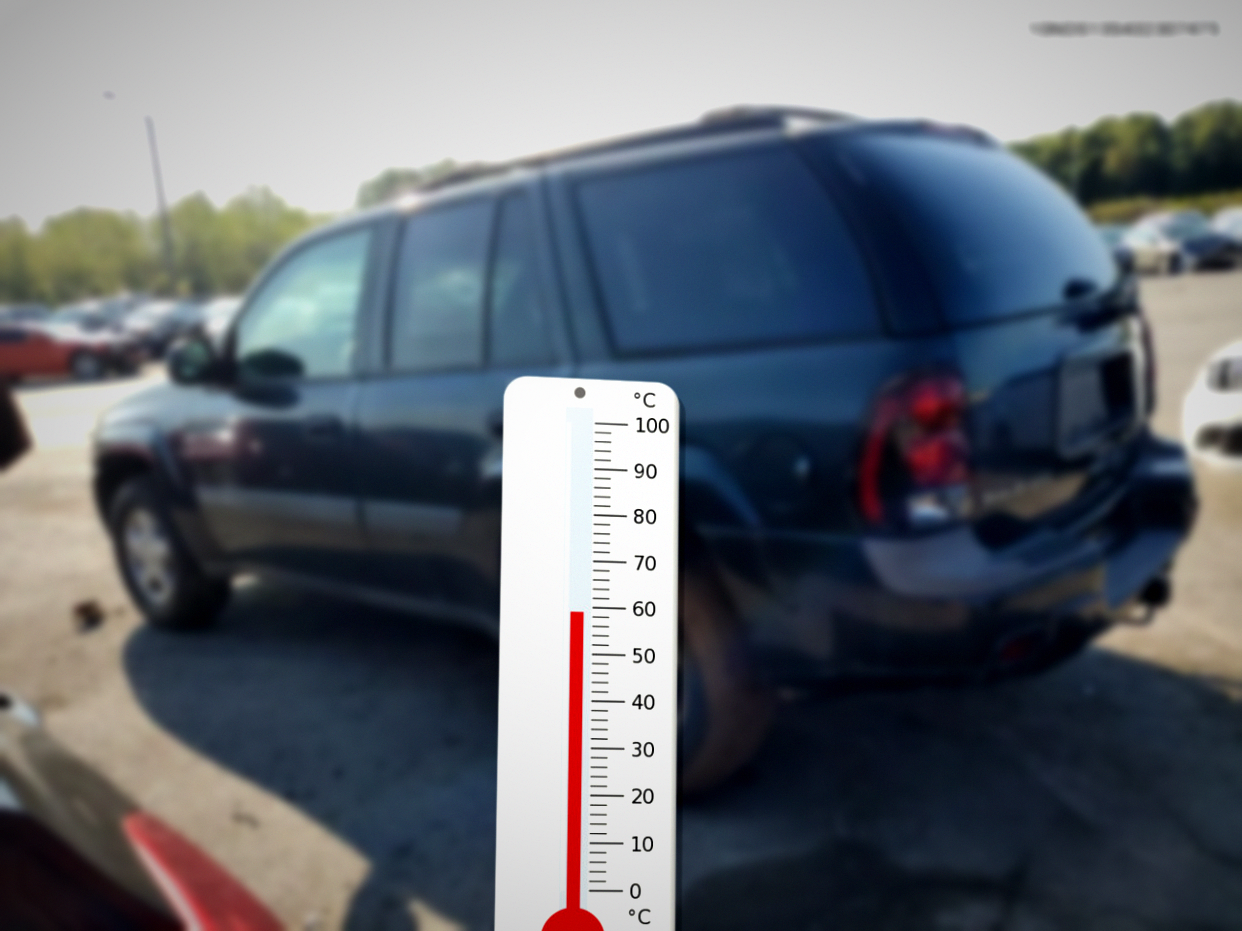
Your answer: **59** °C
